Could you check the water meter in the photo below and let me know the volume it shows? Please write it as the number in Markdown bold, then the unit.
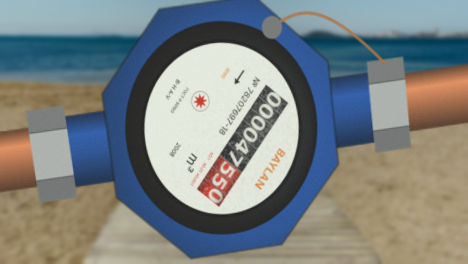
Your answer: **47.550** m³
